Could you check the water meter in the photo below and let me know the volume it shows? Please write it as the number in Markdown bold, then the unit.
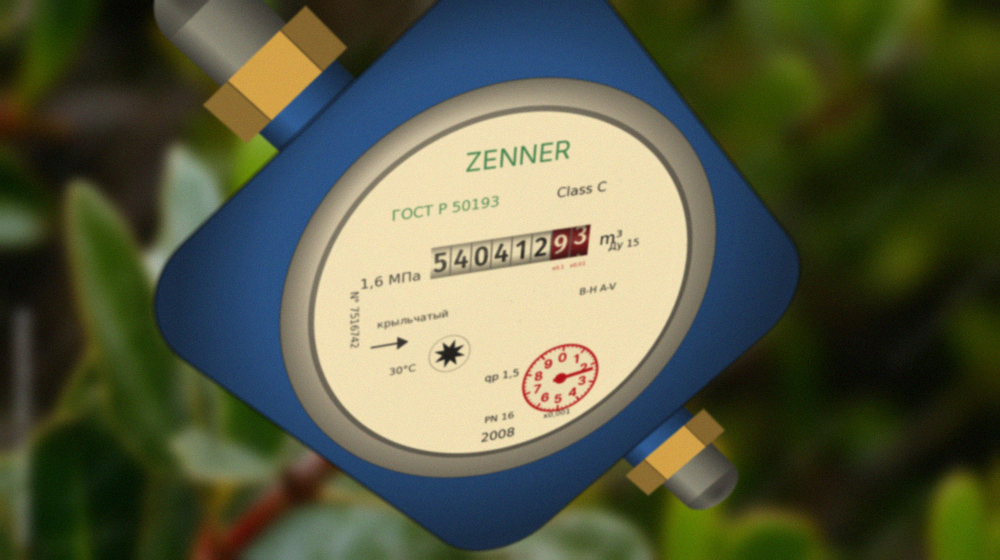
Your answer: **540412.932** m³
